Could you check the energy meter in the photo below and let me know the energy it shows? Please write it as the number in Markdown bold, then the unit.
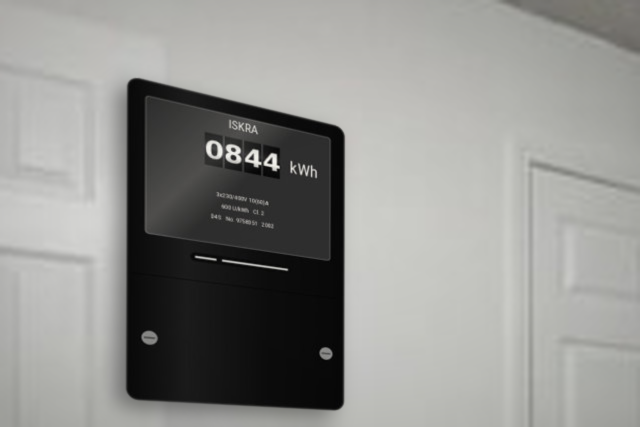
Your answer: **844** kWh
